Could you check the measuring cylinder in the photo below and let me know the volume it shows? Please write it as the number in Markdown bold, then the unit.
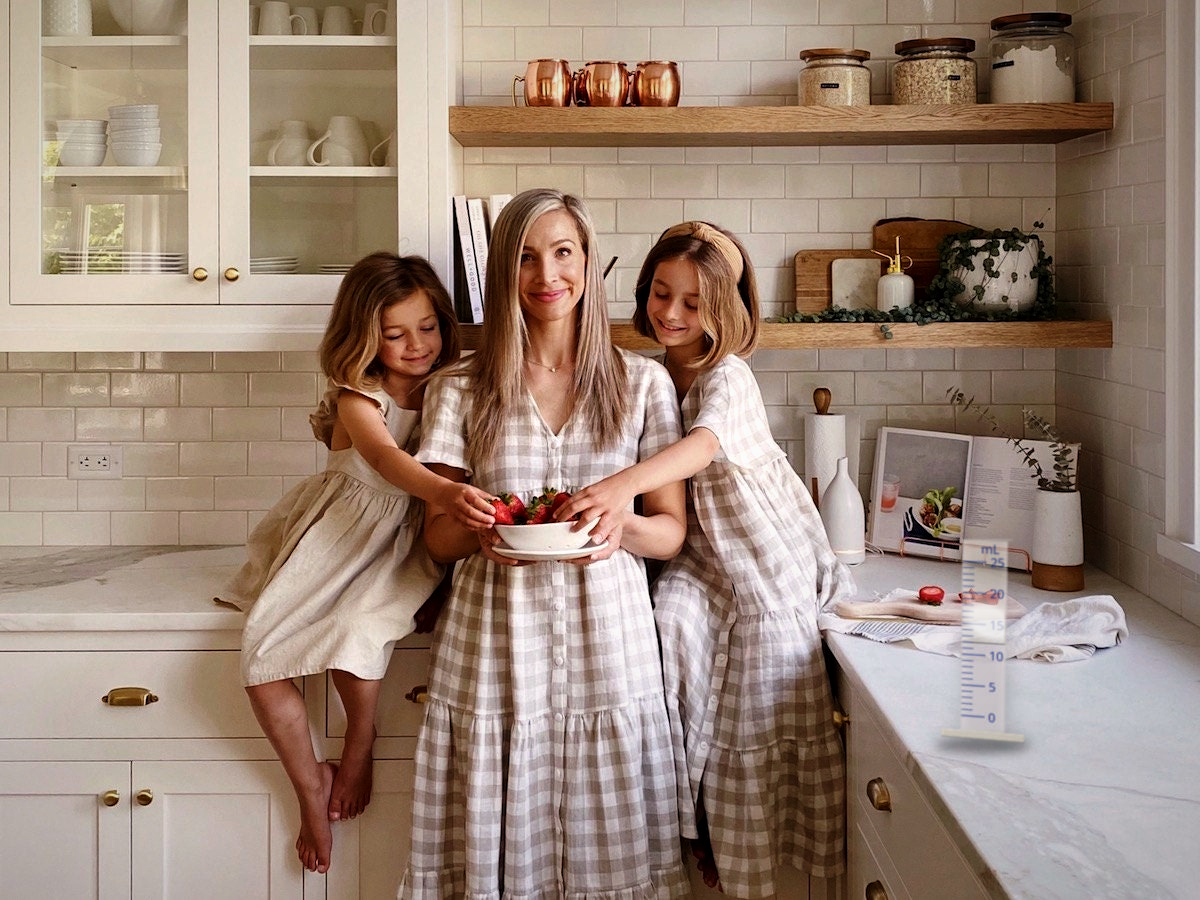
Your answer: **12** mL
